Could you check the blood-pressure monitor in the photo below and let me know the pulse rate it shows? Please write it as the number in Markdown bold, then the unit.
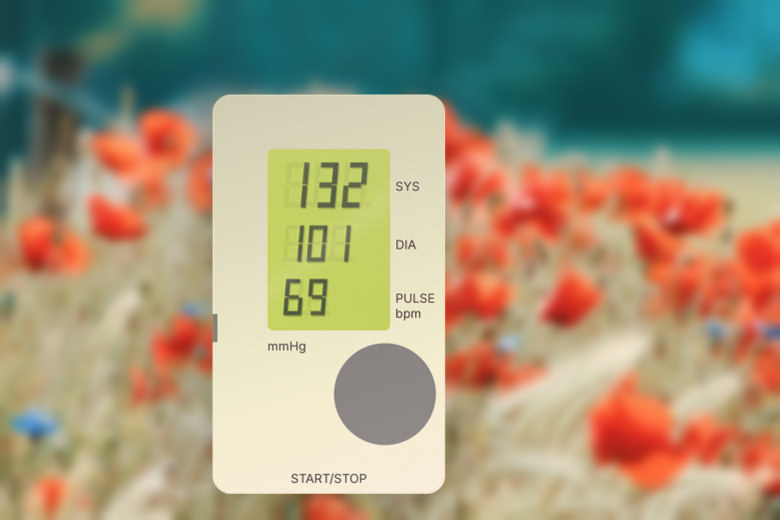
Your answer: **69** bpm
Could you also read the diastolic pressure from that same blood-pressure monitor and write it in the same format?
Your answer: **101** mmHg
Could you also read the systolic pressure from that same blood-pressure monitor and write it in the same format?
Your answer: **132** mmHg
